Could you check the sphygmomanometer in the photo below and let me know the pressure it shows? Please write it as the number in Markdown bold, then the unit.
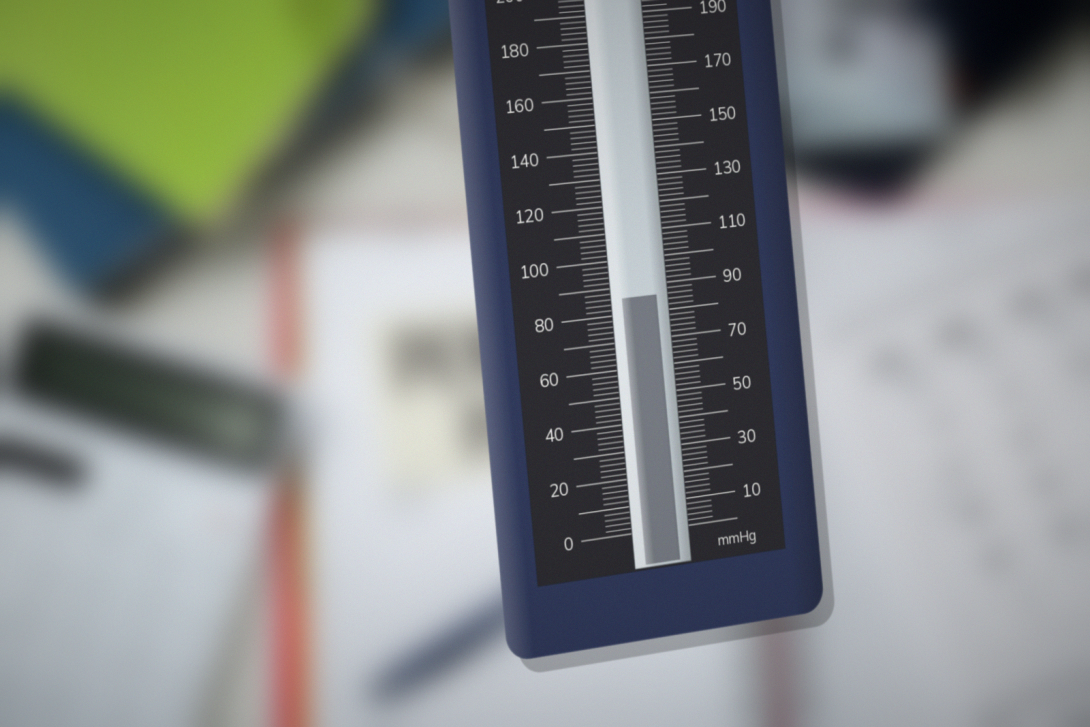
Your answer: **86** mmHg
